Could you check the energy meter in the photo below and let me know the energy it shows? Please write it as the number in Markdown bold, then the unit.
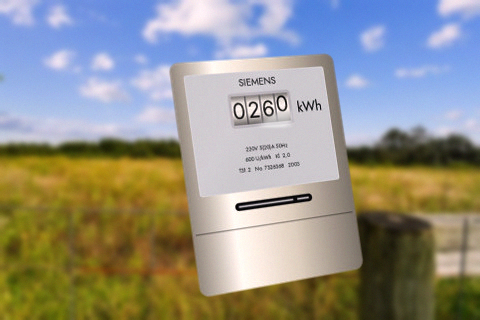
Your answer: **260** kWh
